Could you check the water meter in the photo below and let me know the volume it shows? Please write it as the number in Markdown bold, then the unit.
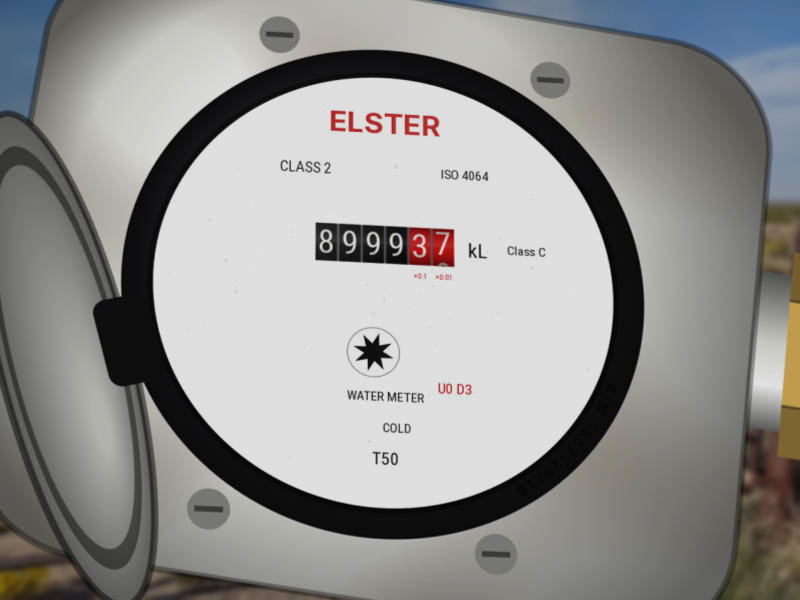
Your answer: **8999.37** kL
